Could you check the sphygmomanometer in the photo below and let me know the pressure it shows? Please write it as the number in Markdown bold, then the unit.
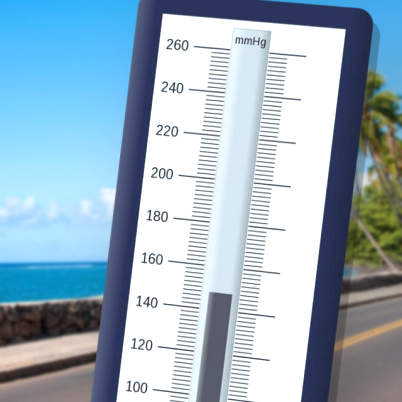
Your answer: **148** mmHg
